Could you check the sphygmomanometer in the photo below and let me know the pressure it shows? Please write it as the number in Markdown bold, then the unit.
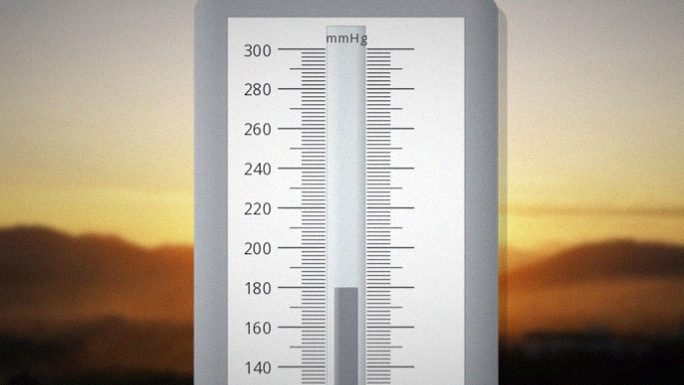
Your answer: **180** mmHg
